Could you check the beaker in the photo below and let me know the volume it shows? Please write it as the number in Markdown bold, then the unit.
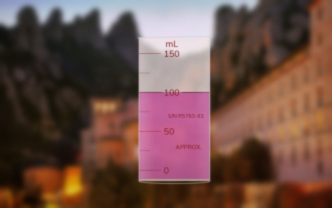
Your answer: **100** mL
